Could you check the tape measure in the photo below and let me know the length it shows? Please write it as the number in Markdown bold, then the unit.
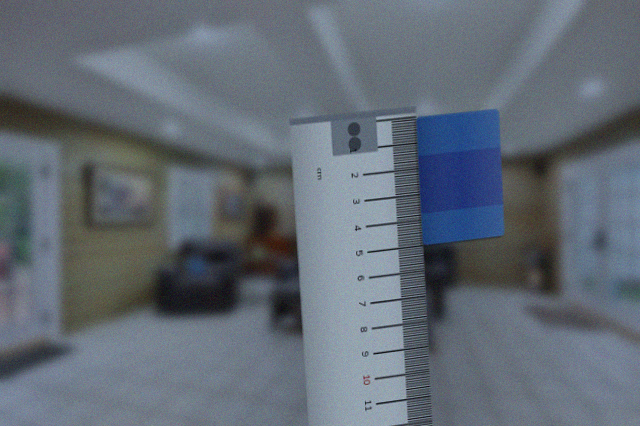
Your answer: **5** cm
